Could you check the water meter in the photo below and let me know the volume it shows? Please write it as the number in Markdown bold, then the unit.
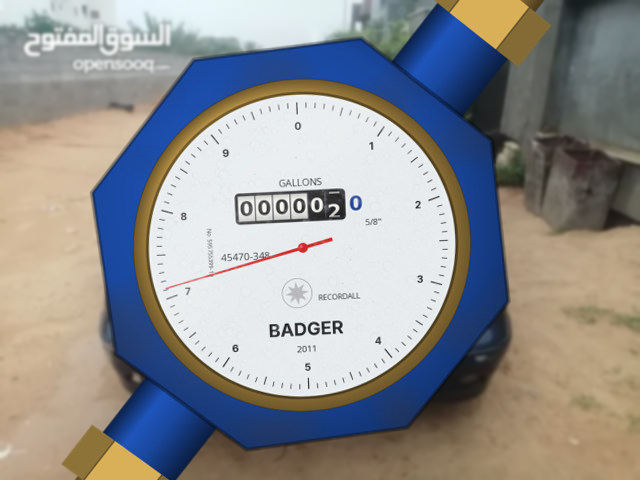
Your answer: **17.1** gal
